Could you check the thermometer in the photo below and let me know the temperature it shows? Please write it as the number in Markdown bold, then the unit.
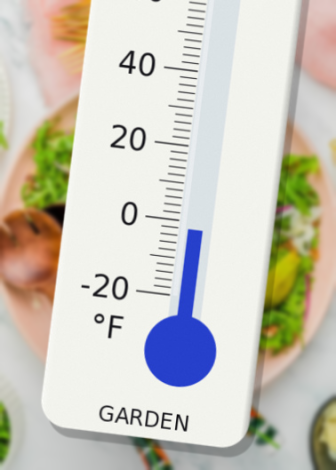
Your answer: **-2** °F
